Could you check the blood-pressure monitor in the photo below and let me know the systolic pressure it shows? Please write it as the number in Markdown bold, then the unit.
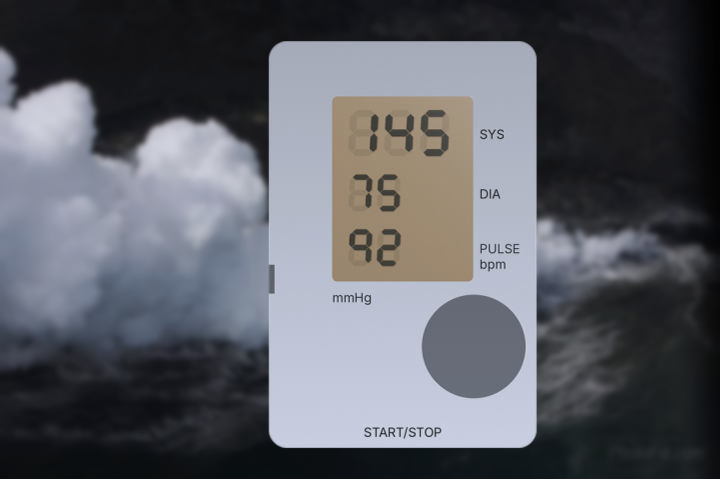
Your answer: **145** mmHg
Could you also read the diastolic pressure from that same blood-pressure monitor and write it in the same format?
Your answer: **75** mmHg
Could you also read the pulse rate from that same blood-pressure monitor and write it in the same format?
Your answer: **92** bpm
